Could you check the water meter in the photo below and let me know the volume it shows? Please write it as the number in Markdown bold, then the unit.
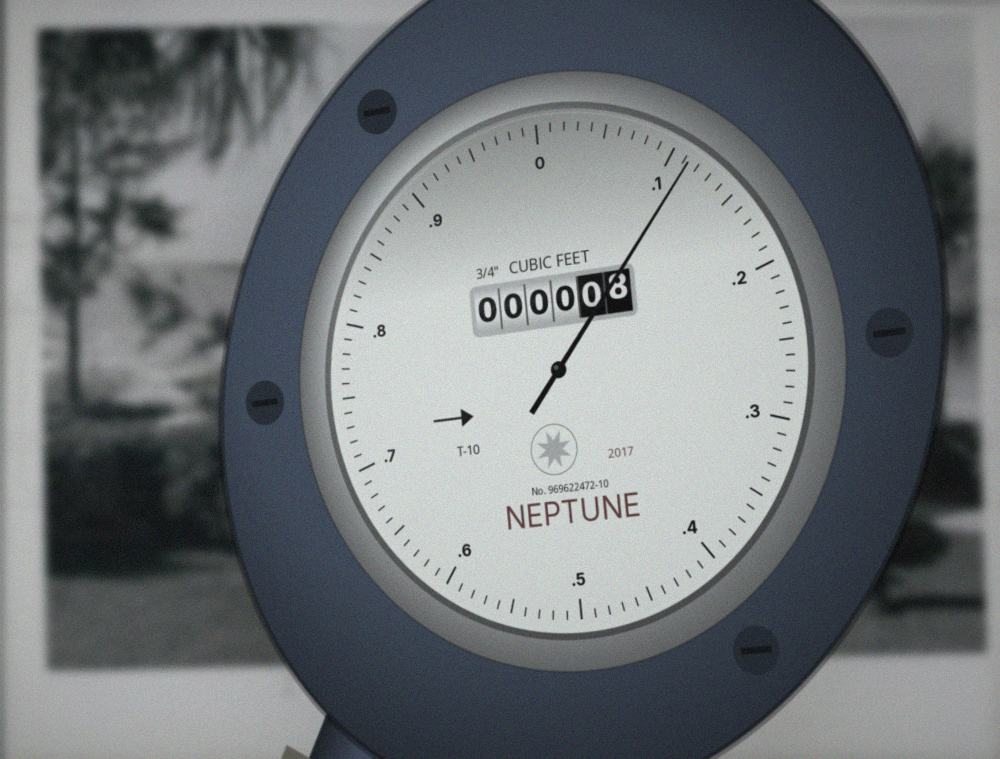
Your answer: **8.11** ft³
